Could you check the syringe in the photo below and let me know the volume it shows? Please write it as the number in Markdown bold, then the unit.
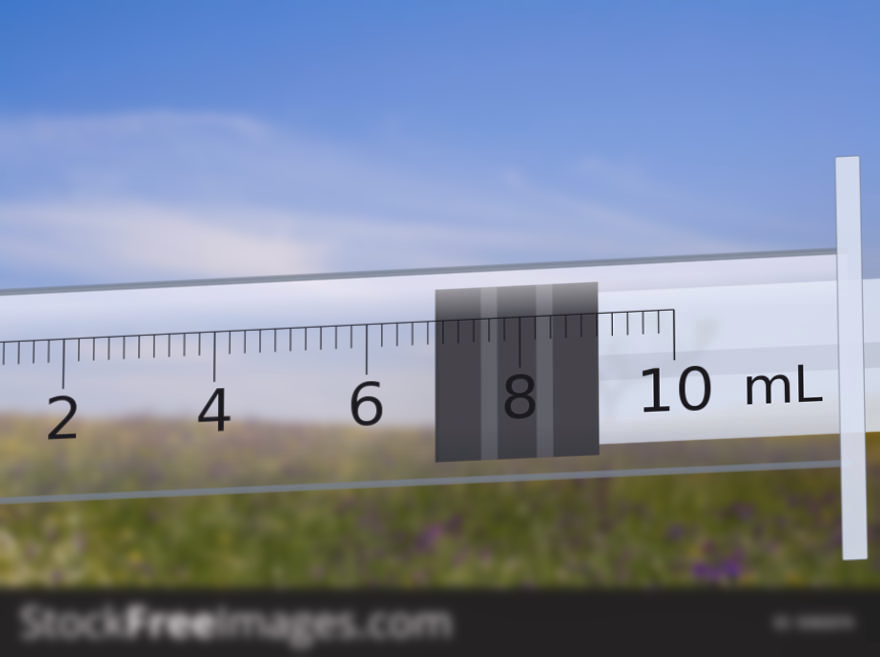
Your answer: **6.9** mL
